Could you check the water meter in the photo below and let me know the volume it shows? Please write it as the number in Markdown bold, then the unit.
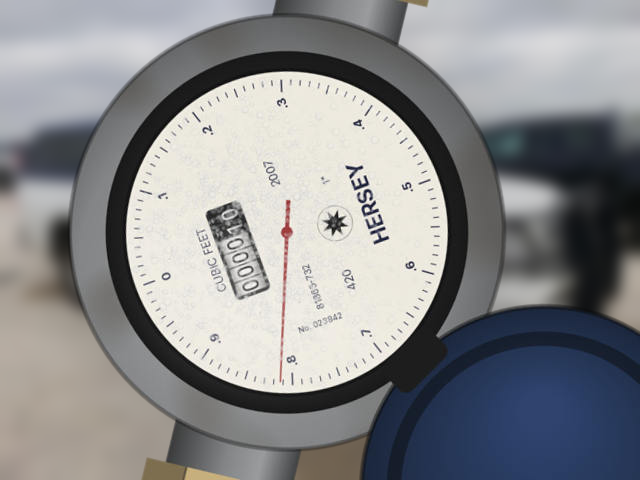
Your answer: **9.81** ft³
